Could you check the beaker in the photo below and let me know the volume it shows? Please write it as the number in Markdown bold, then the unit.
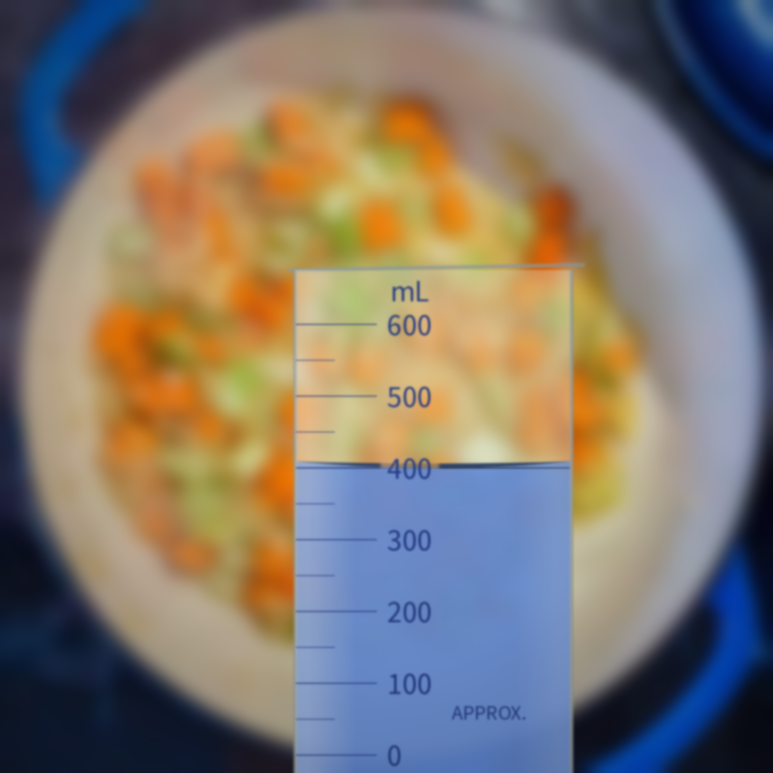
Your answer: **400** mL
